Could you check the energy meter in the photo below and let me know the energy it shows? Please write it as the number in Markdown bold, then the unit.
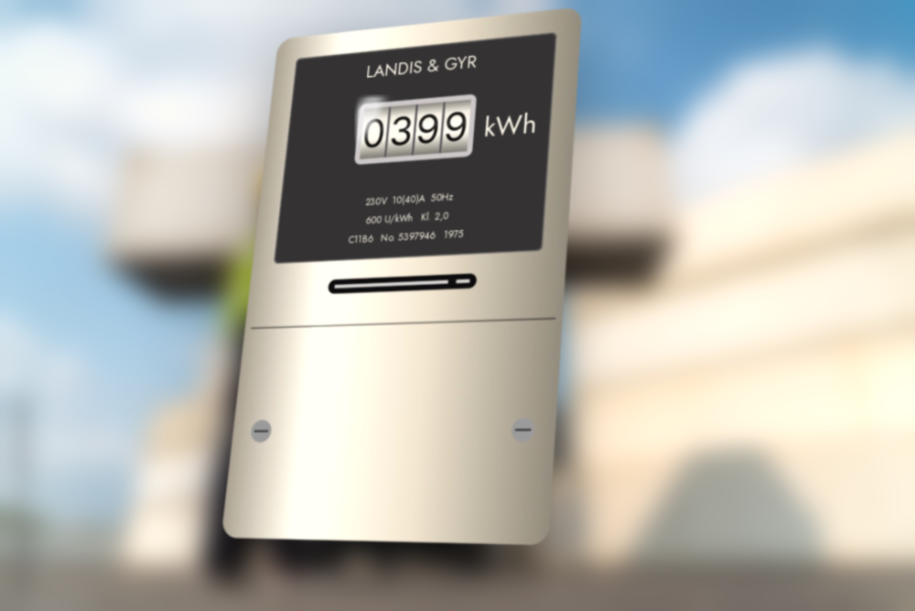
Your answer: **399** kWh
